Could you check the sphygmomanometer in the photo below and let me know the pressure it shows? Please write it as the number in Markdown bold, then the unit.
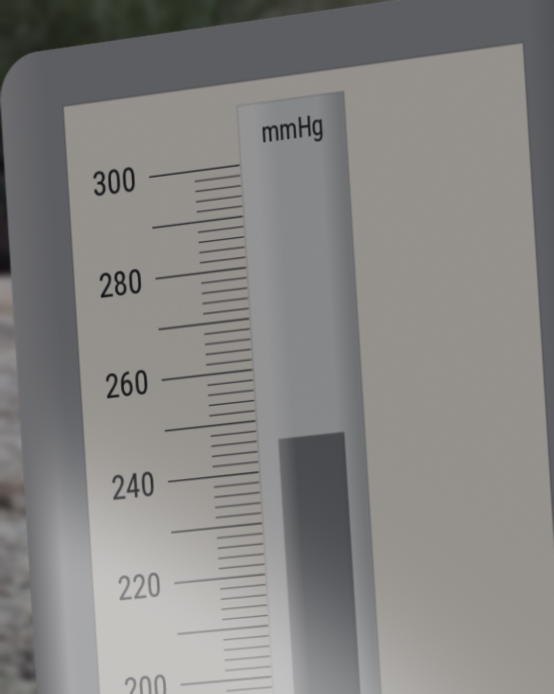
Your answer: **246** mmHg
